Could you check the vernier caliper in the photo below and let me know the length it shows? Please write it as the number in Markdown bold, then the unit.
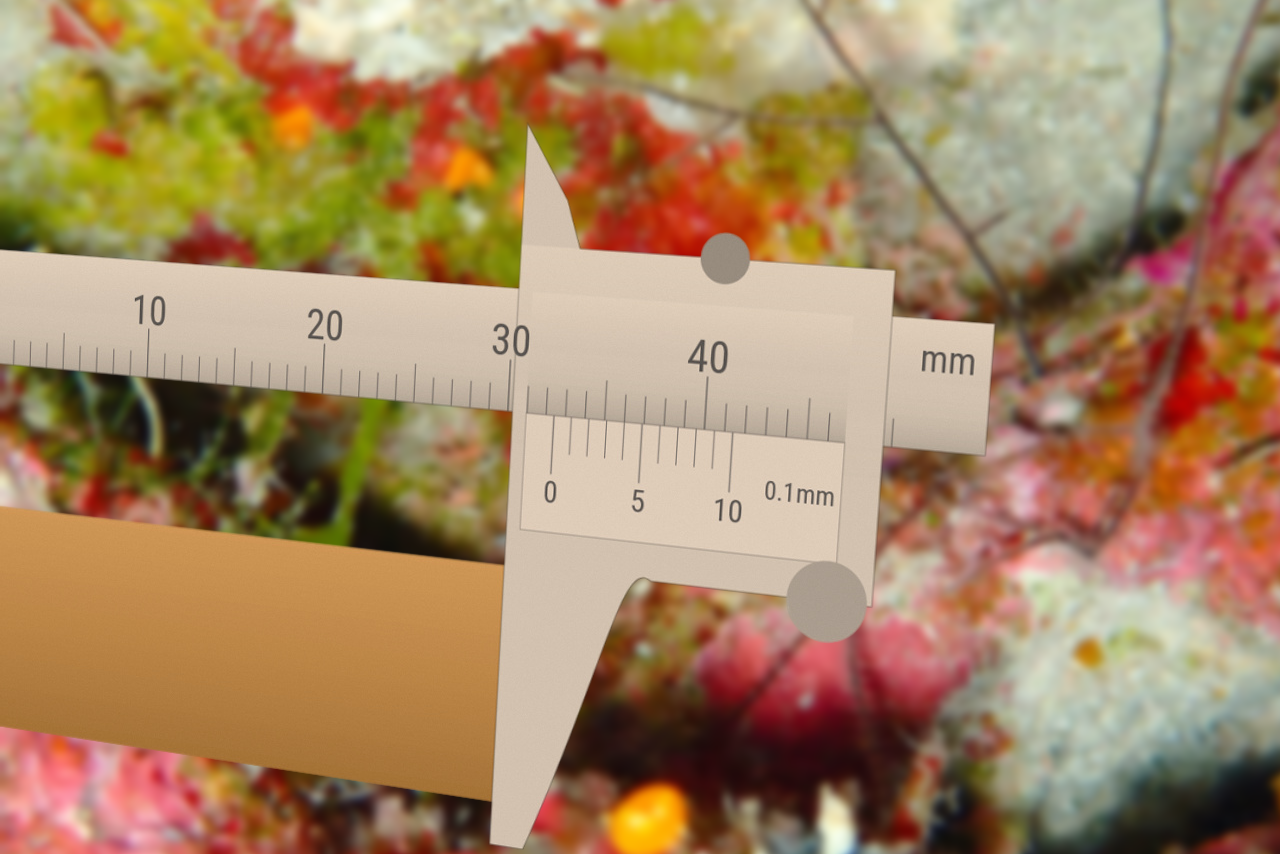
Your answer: **32.4** mm
